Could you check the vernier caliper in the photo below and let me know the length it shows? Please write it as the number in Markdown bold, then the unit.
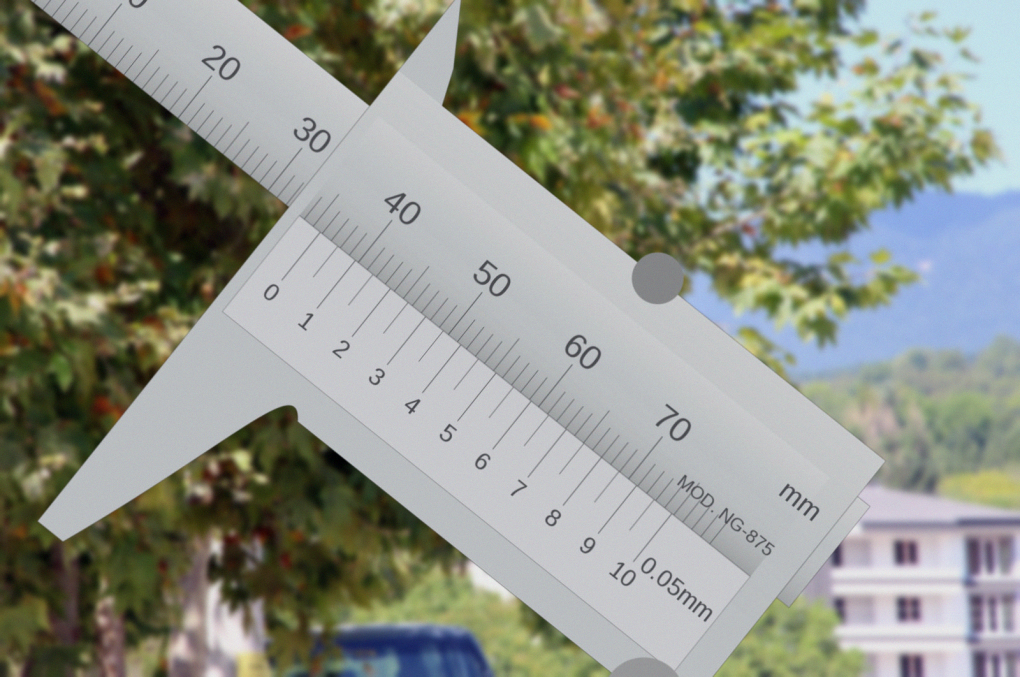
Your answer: **35.8** mm
